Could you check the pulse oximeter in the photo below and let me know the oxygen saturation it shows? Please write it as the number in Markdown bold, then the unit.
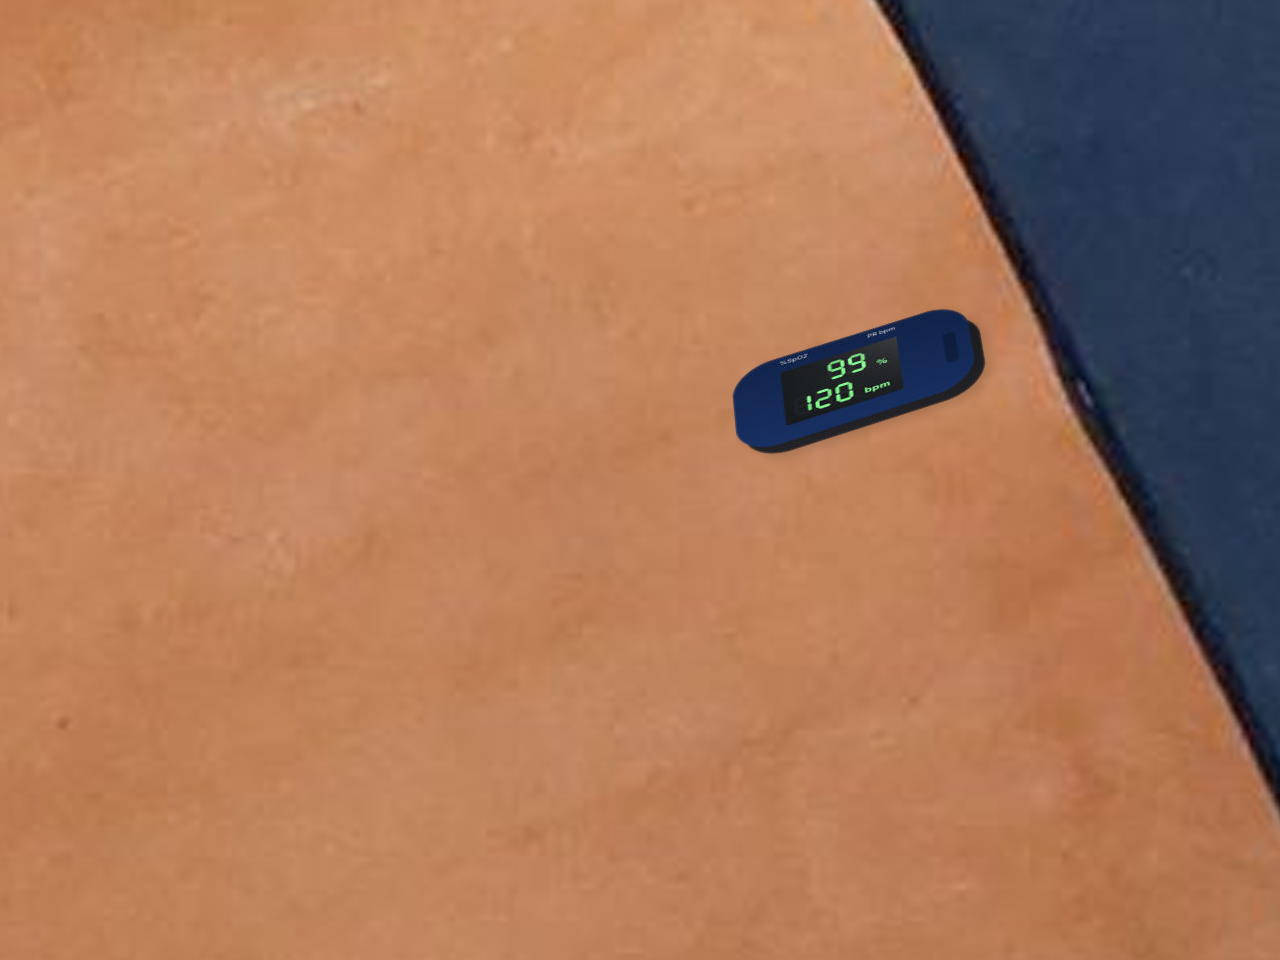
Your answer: **99** %
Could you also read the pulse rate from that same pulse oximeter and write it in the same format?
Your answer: **120** bpm
